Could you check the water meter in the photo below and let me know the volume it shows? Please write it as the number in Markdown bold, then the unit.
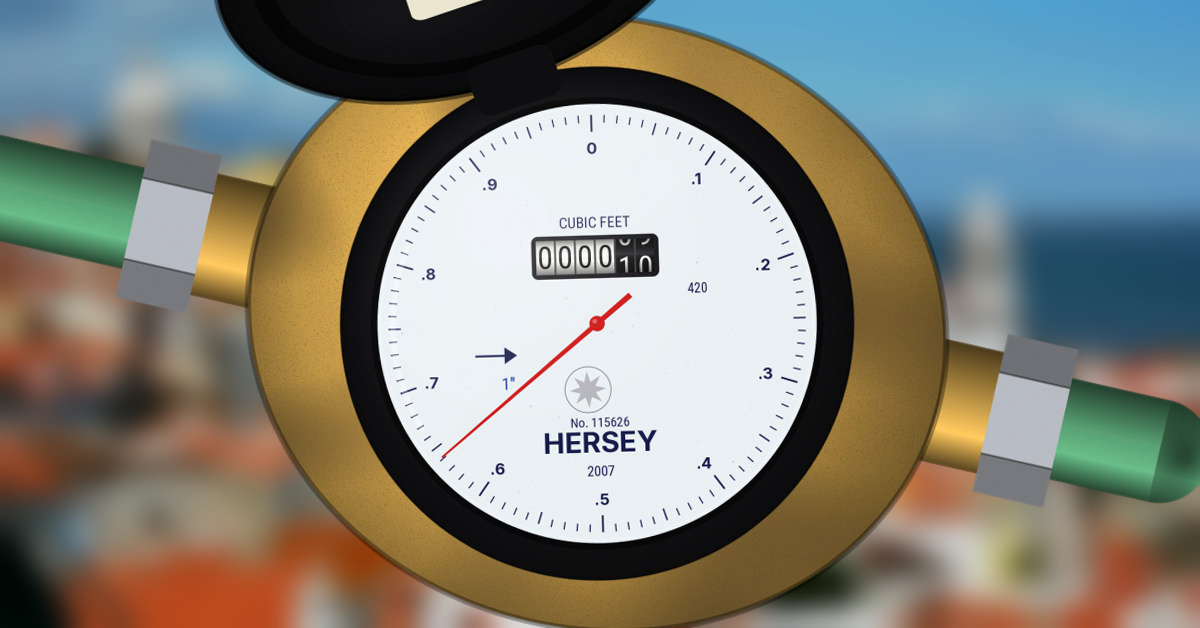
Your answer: **9.64** ft³
